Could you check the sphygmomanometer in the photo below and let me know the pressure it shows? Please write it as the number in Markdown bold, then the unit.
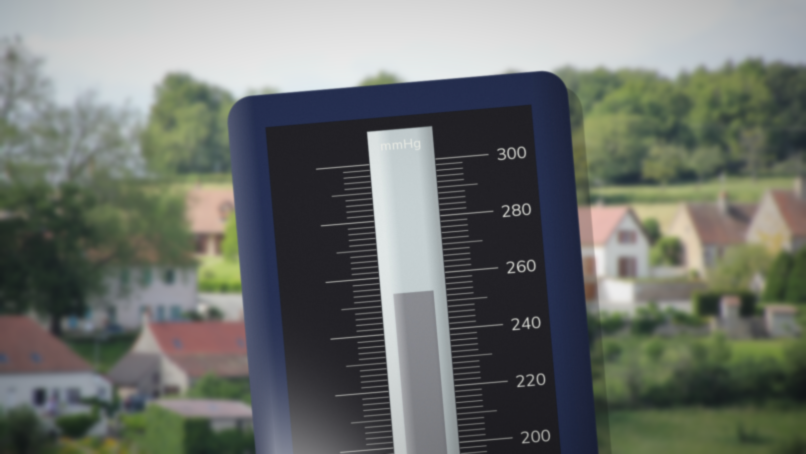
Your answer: **254** mmHg
